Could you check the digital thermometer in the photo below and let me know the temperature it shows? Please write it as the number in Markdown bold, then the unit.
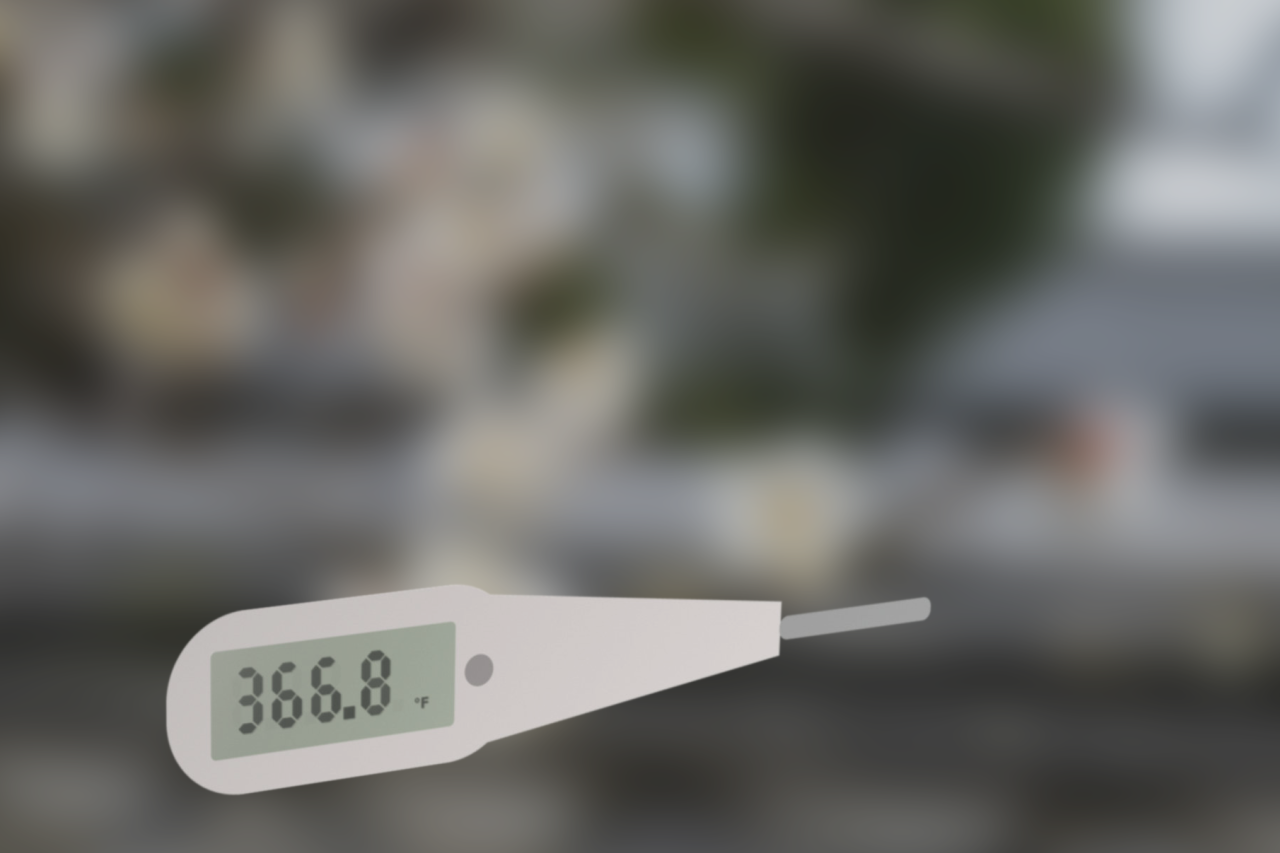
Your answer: **366.8** °F
